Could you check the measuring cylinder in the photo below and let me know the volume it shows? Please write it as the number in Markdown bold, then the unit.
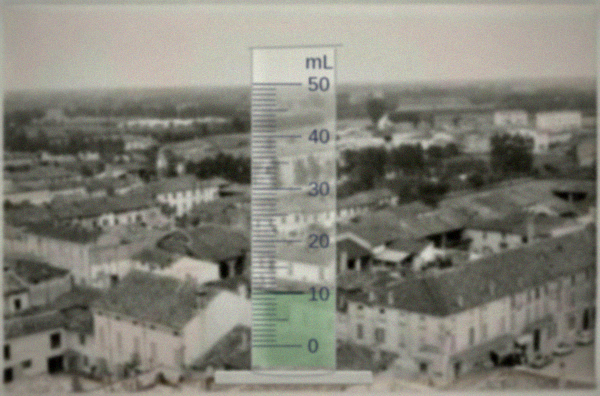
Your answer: **10** mL
